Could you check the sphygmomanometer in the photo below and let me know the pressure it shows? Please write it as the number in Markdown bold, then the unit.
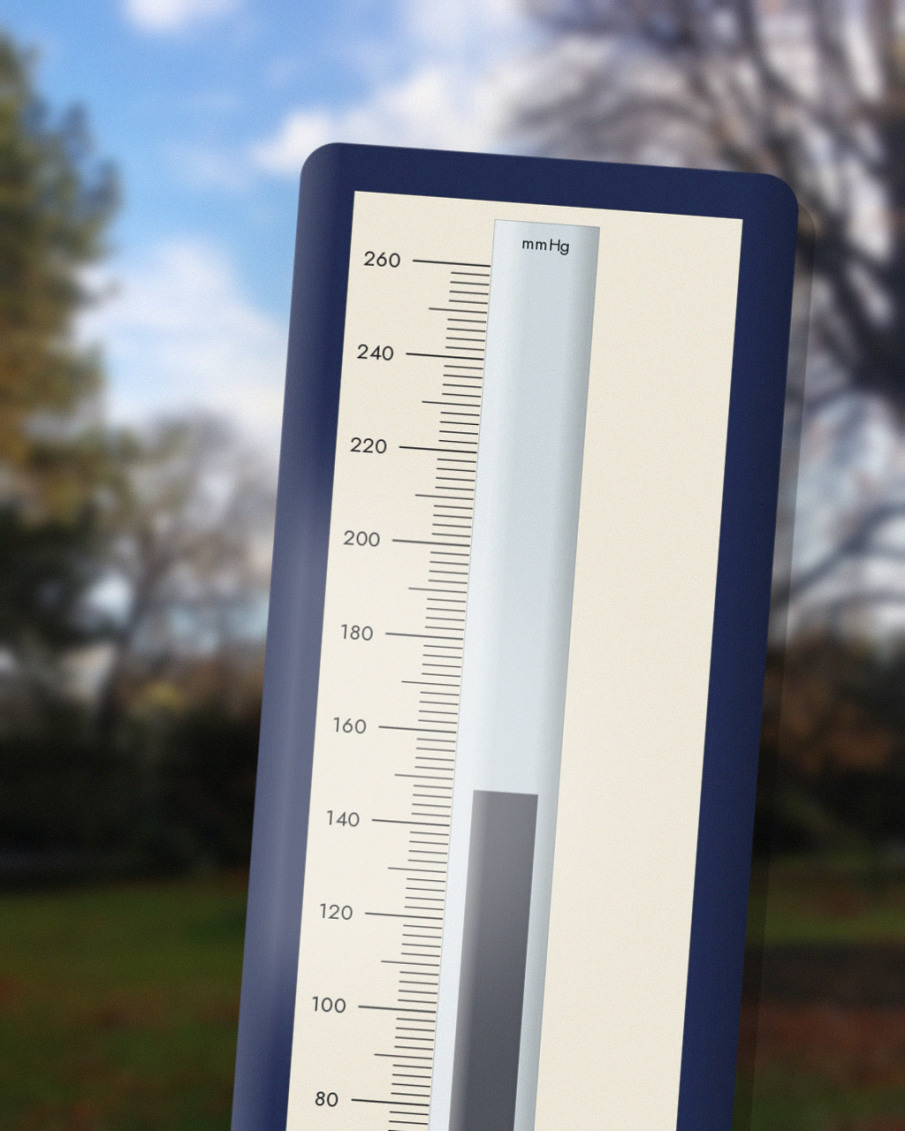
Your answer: **148** mmHg
